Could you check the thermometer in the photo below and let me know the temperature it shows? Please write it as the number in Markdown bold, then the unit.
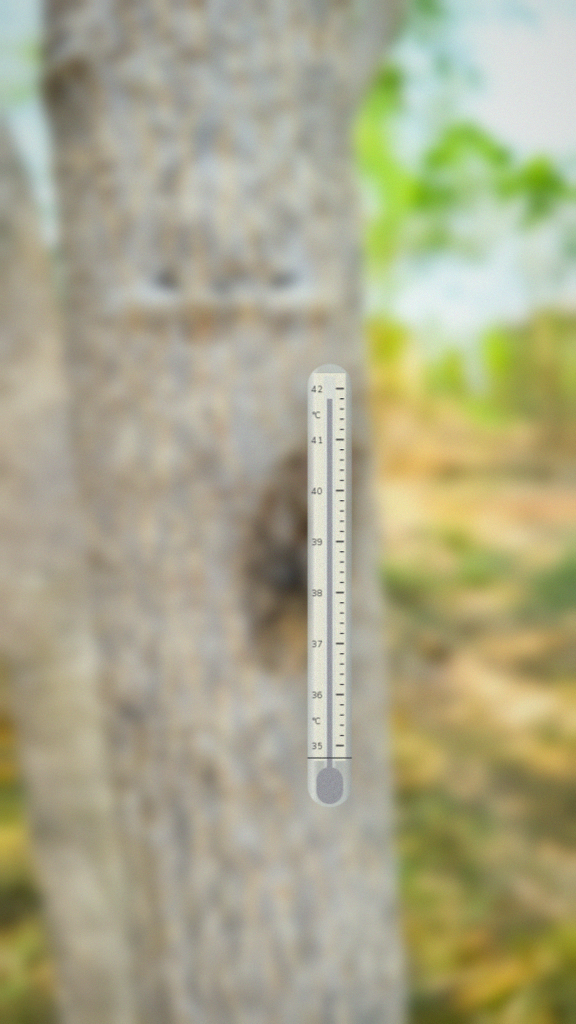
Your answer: **41.8** °C
